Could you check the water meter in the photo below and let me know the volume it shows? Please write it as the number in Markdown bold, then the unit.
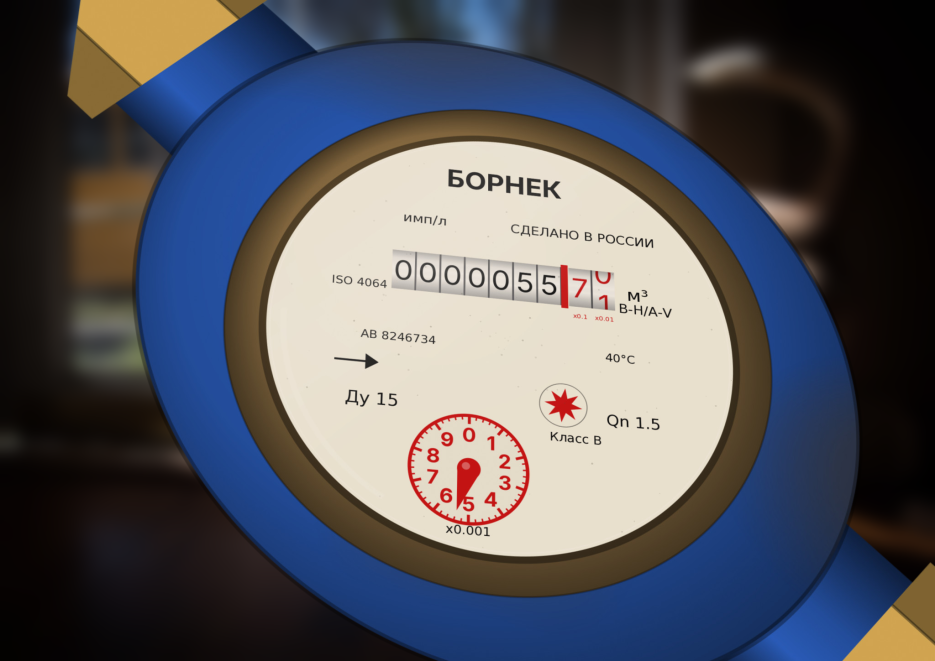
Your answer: **55.705** m³
